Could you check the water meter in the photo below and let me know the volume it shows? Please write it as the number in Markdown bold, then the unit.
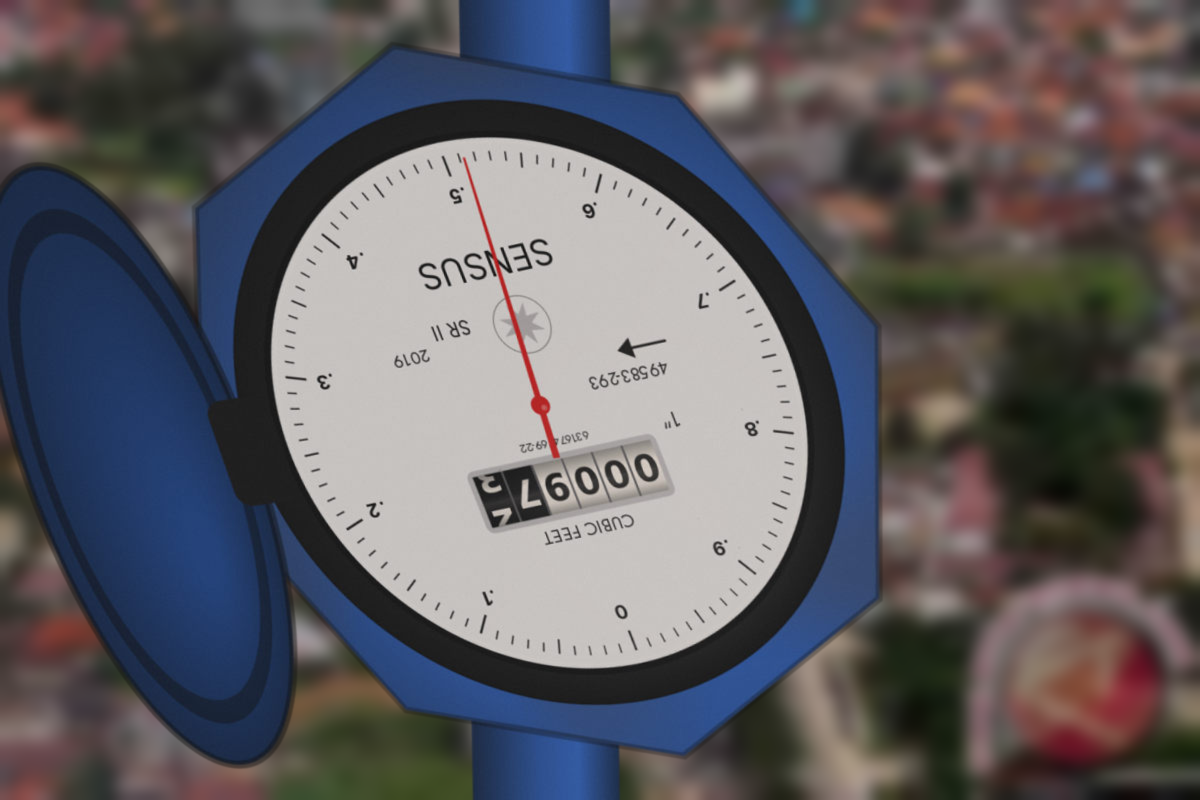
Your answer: **972.51** ft³
